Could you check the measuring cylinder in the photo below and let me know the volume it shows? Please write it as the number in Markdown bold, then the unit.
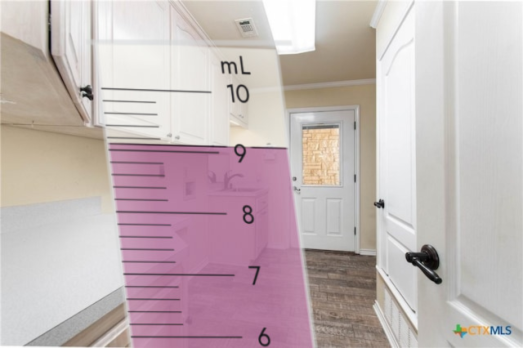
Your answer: **9.1** mL
